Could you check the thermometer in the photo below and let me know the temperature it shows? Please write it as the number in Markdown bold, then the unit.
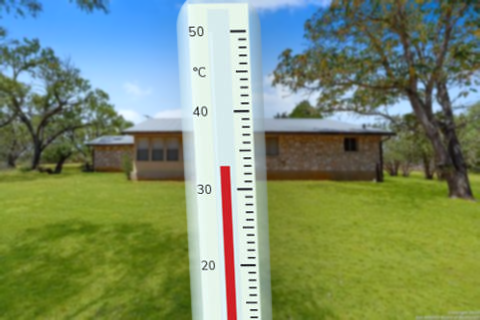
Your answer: **33** °C
